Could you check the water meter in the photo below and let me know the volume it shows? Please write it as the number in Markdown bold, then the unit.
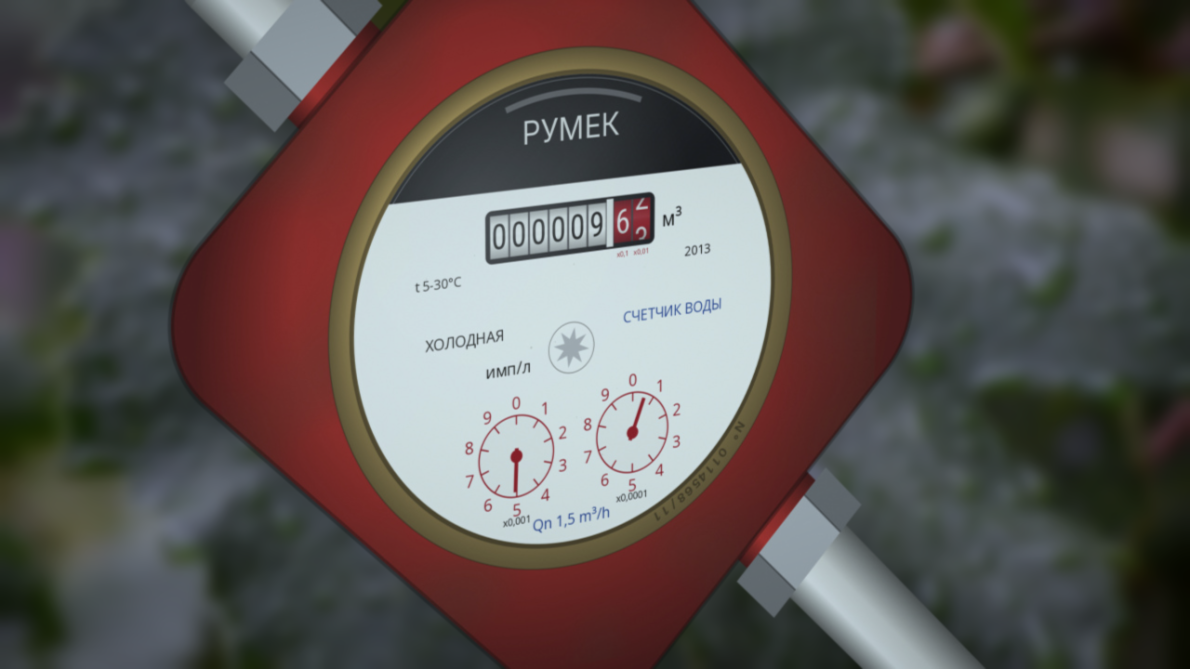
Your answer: **9.6250** m³
